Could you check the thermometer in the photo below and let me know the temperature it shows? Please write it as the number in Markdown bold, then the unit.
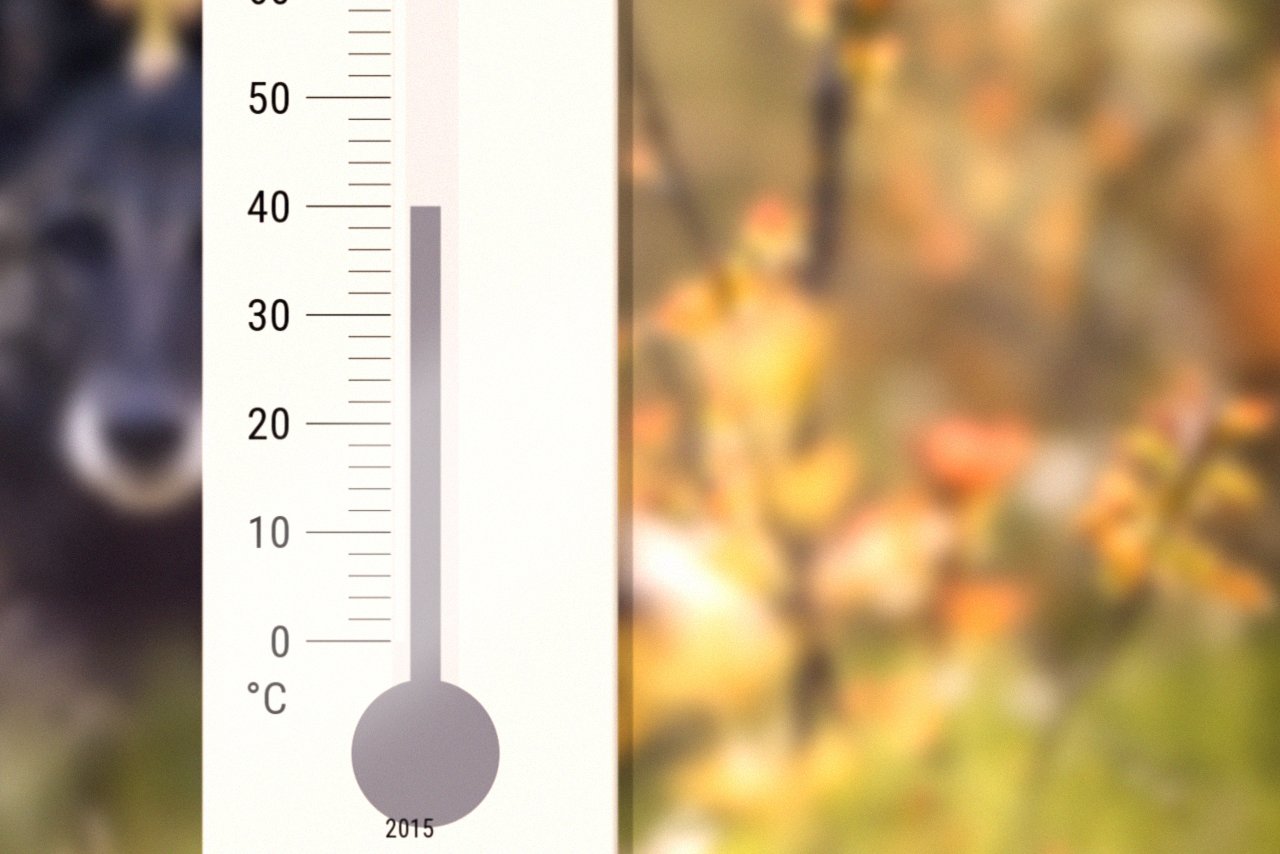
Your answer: **40** °C
